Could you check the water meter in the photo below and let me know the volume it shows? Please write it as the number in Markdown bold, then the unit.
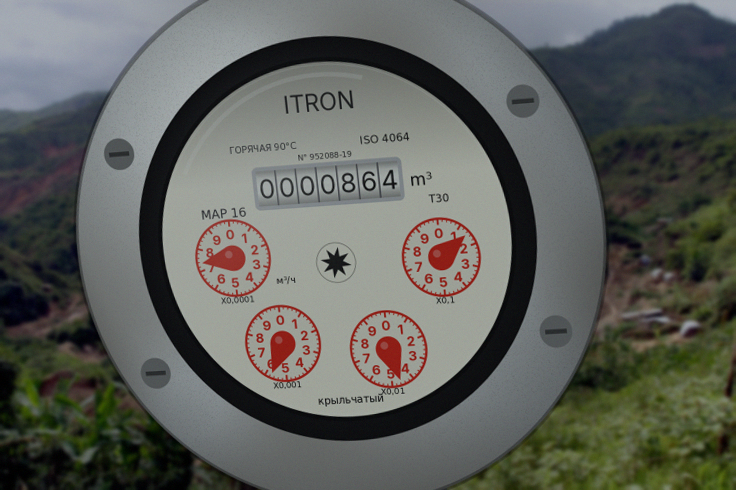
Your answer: **864.1457** m³
